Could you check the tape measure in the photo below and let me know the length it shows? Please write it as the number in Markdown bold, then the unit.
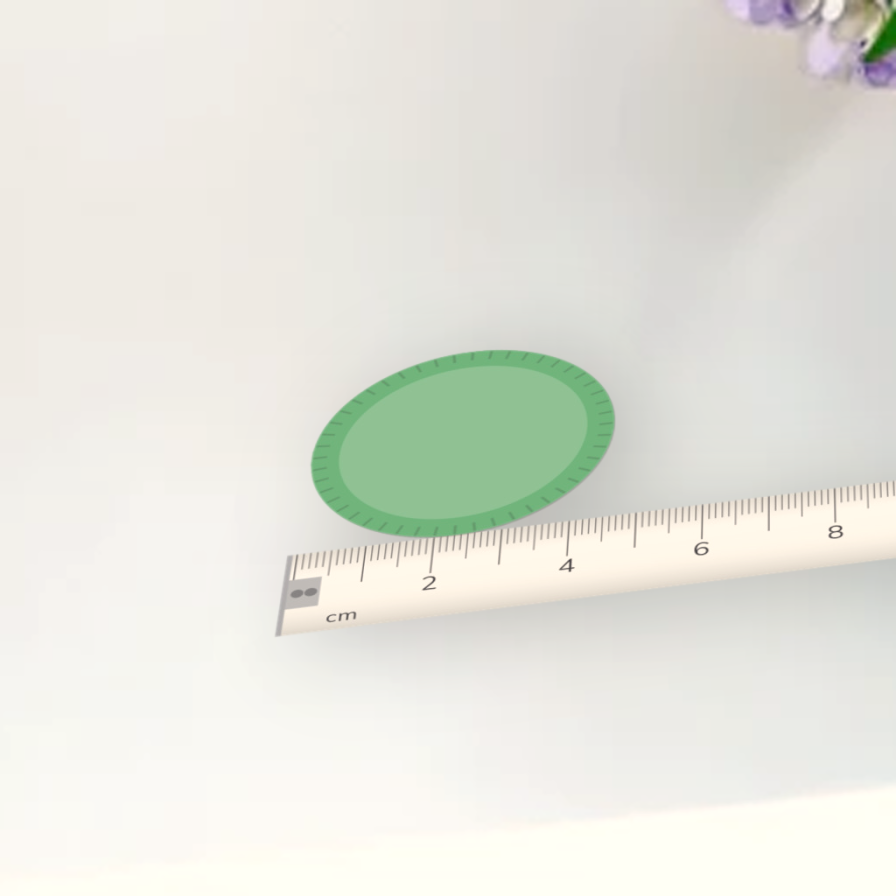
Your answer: **4.6** cm
